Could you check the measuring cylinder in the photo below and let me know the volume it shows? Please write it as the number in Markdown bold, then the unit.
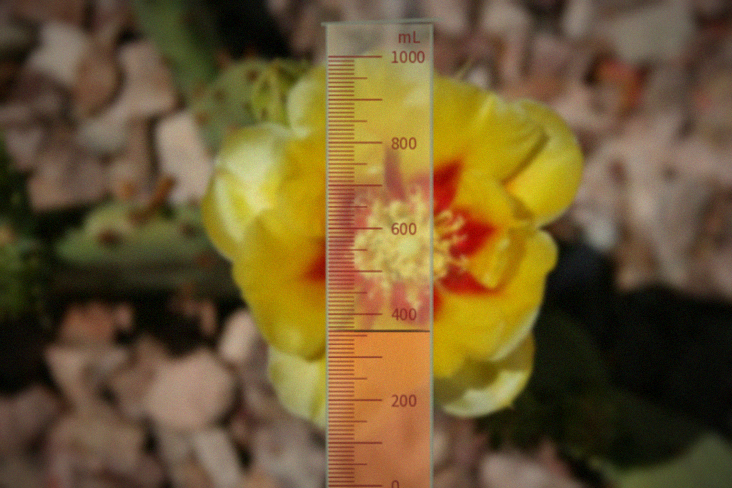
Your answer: **360** mL
